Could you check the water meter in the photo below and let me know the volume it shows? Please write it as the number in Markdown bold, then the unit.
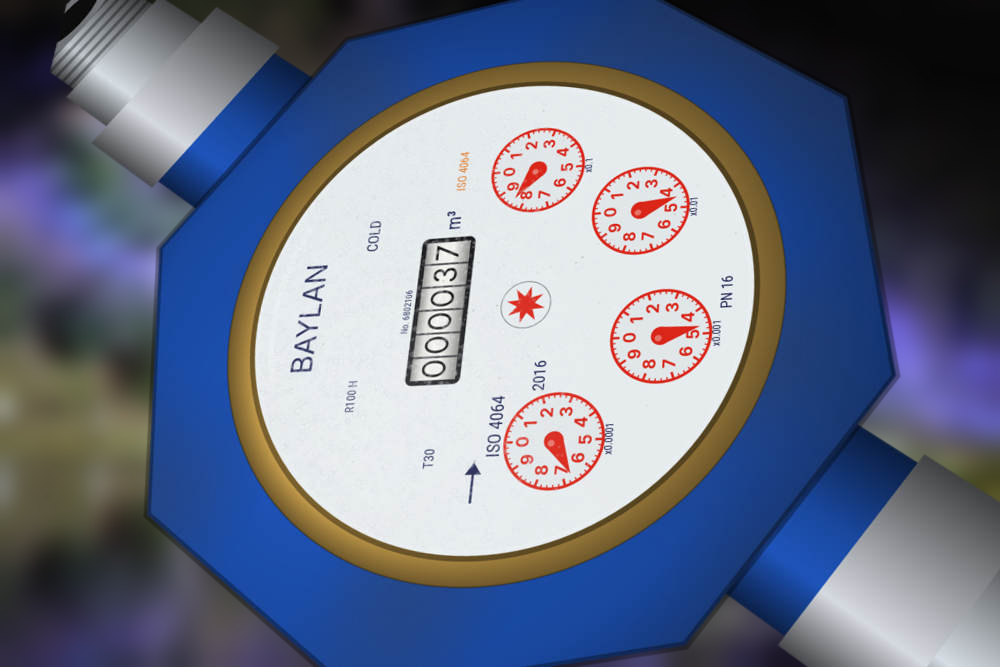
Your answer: **37.8446** m³
